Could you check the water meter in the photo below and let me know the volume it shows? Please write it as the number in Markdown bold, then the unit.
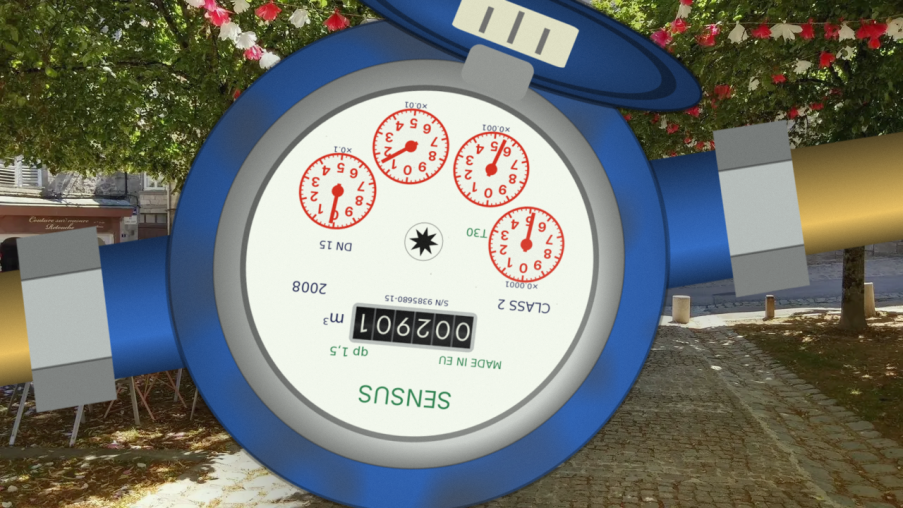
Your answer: **2901.0155** m³
